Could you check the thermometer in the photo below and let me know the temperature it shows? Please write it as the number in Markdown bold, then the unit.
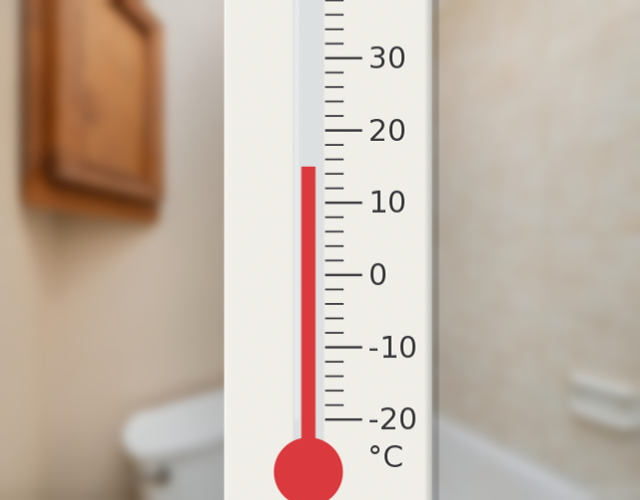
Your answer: **15** °C
